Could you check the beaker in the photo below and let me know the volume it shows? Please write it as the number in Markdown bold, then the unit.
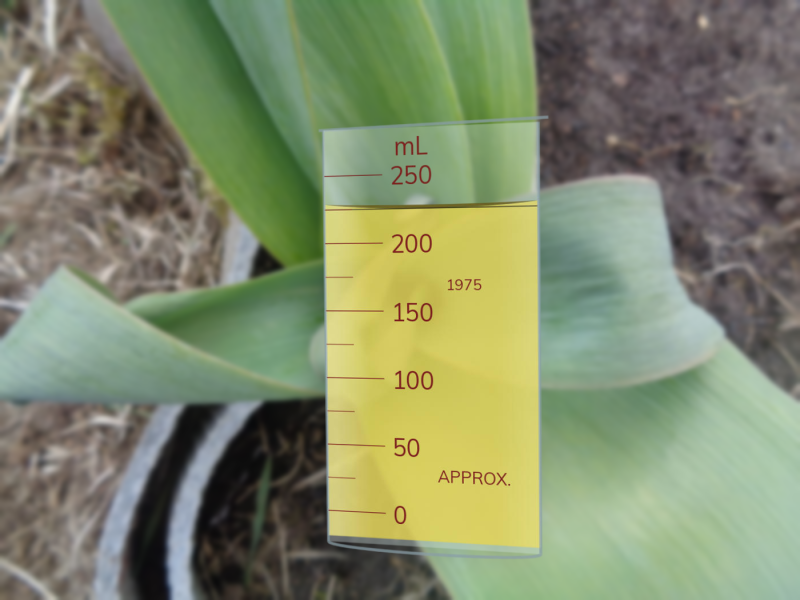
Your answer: **225** mL
